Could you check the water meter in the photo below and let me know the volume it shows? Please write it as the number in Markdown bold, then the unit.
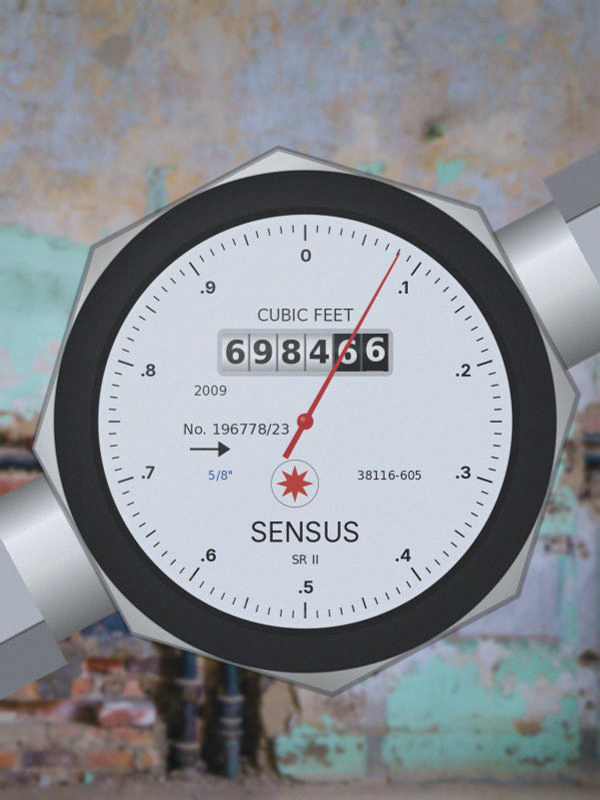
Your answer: **698466.08** ft³
